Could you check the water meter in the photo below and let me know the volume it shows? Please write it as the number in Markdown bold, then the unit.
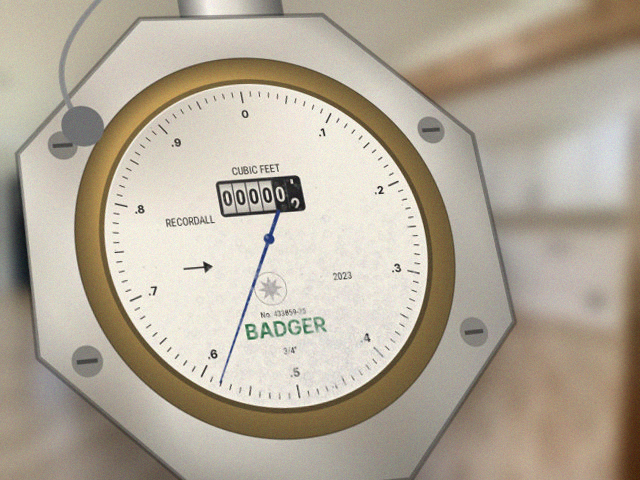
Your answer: **1.58** ft³
